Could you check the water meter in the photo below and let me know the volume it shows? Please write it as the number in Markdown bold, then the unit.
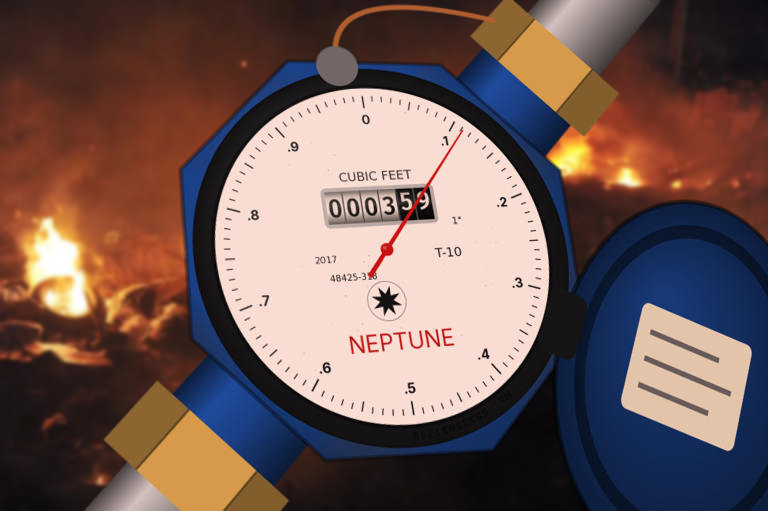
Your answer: **359.11** ft³
